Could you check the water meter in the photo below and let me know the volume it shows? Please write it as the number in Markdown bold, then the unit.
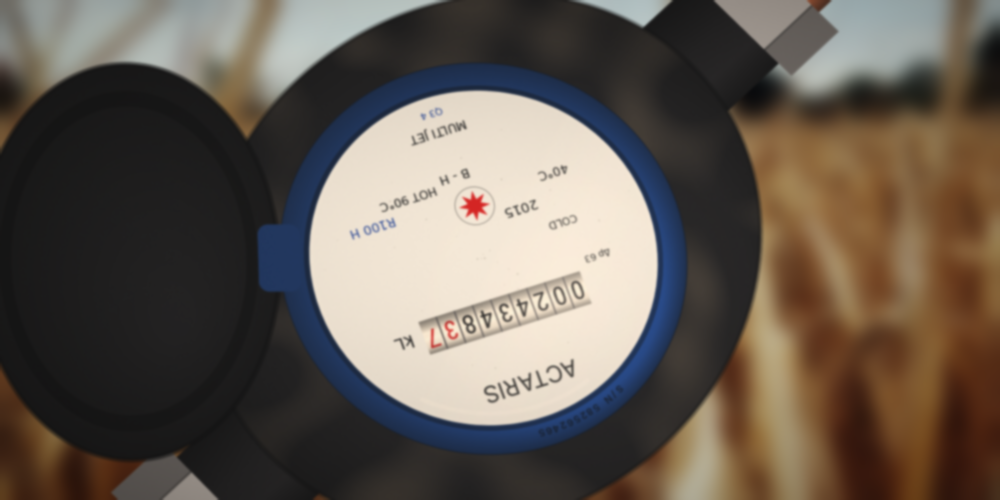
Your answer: **24348.37** kL
